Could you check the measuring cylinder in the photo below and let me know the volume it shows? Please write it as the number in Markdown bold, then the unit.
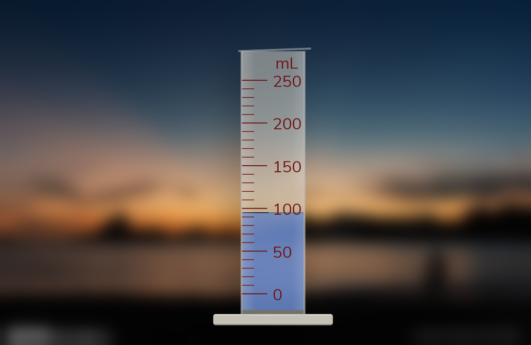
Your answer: **95** mL
